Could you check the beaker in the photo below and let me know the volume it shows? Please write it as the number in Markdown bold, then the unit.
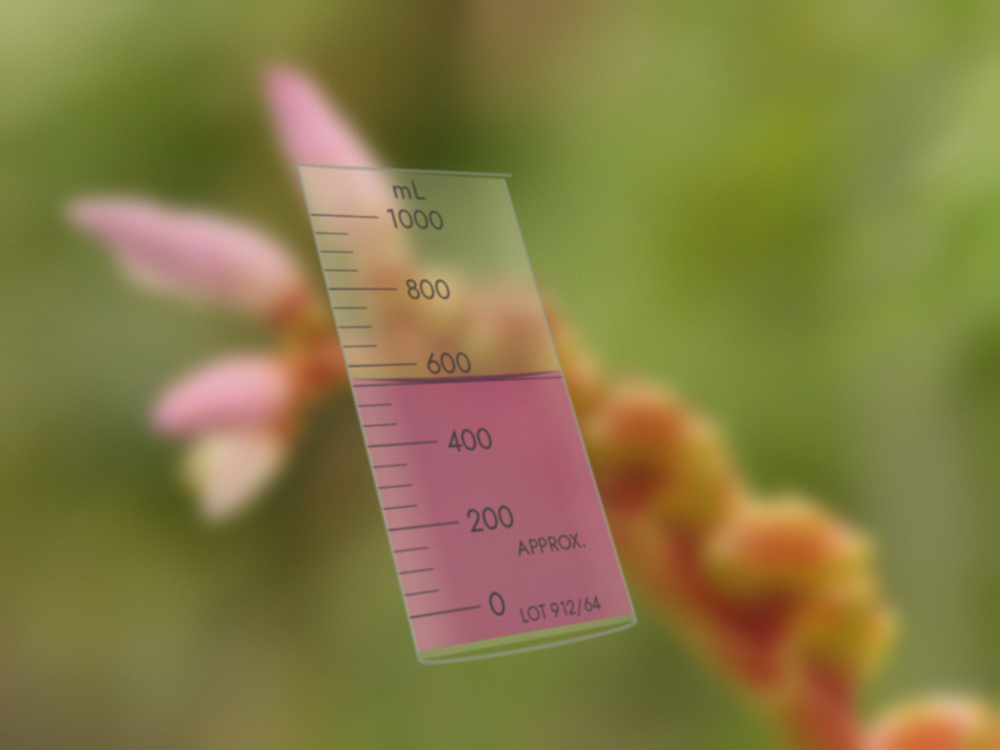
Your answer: **550** mL
